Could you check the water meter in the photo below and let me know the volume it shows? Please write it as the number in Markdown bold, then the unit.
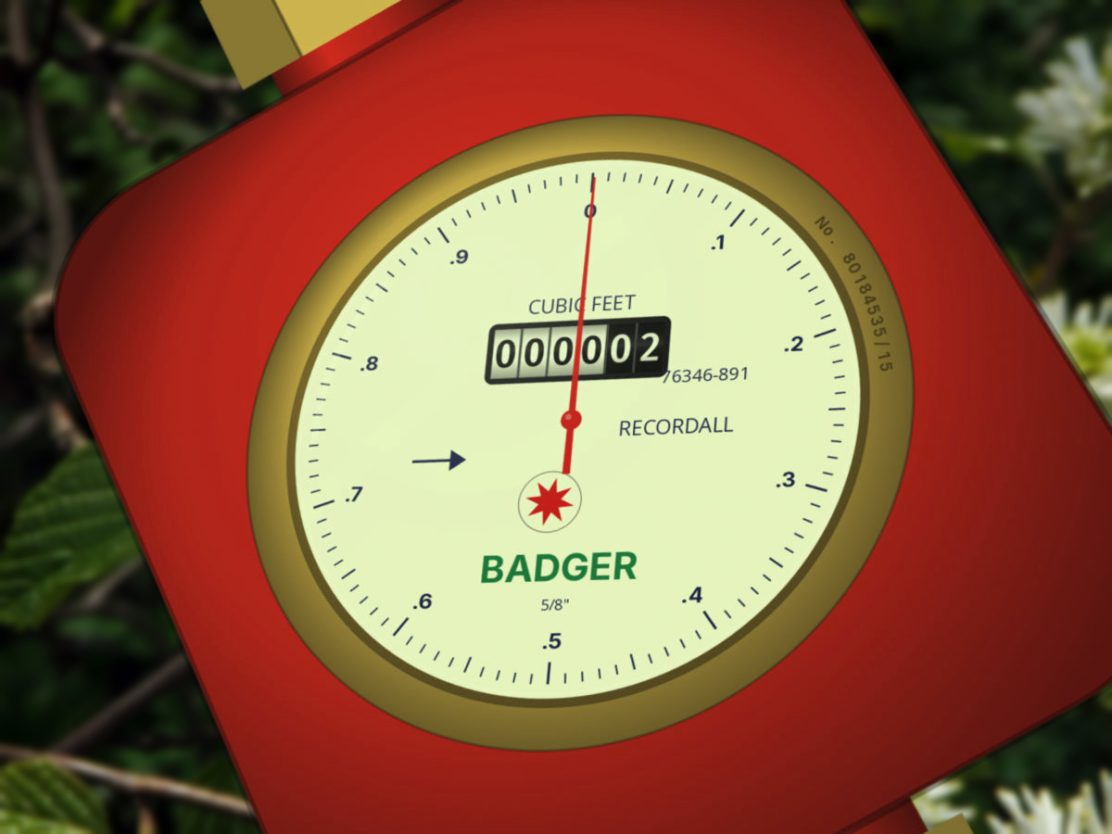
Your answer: **2.00** ft³
